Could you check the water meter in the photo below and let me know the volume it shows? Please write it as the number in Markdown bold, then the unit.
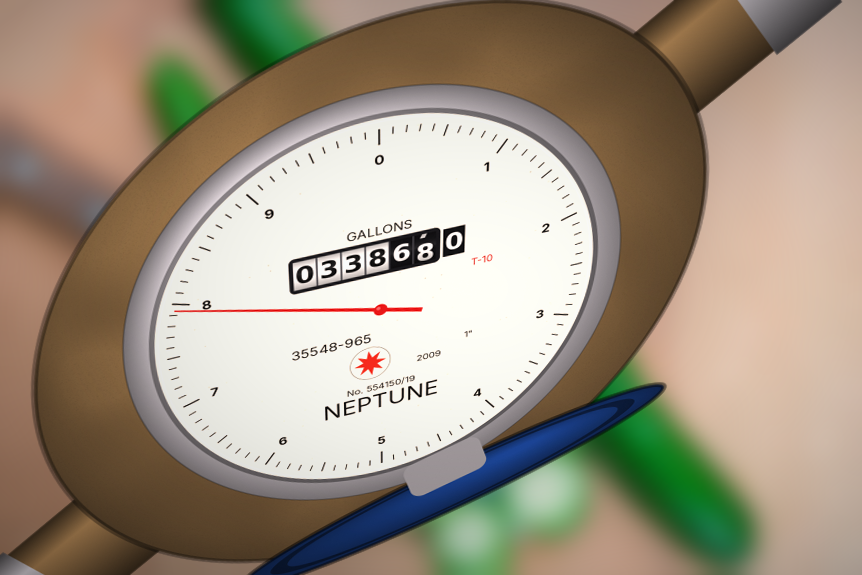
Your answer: **338677.9** gal
